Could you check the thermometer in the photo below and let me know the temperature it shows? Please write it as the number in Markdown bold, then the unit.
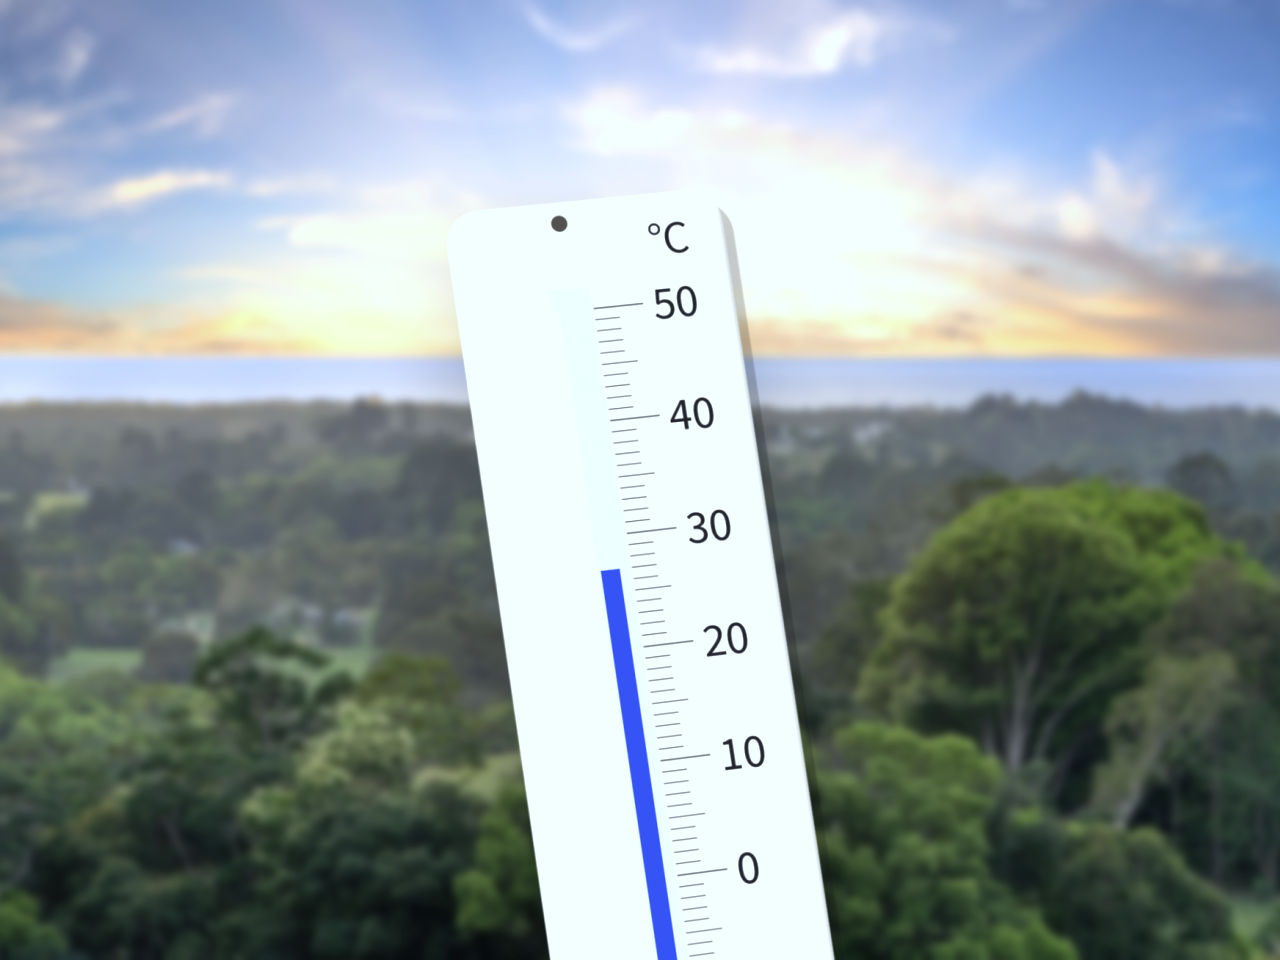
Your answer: **27** °C
